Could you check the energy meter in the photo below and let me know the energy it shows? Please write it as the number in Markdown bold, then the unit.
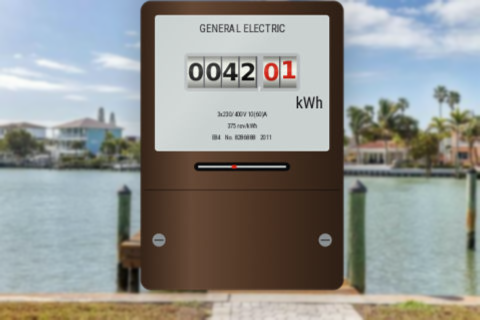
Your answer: **42.01** kWh
